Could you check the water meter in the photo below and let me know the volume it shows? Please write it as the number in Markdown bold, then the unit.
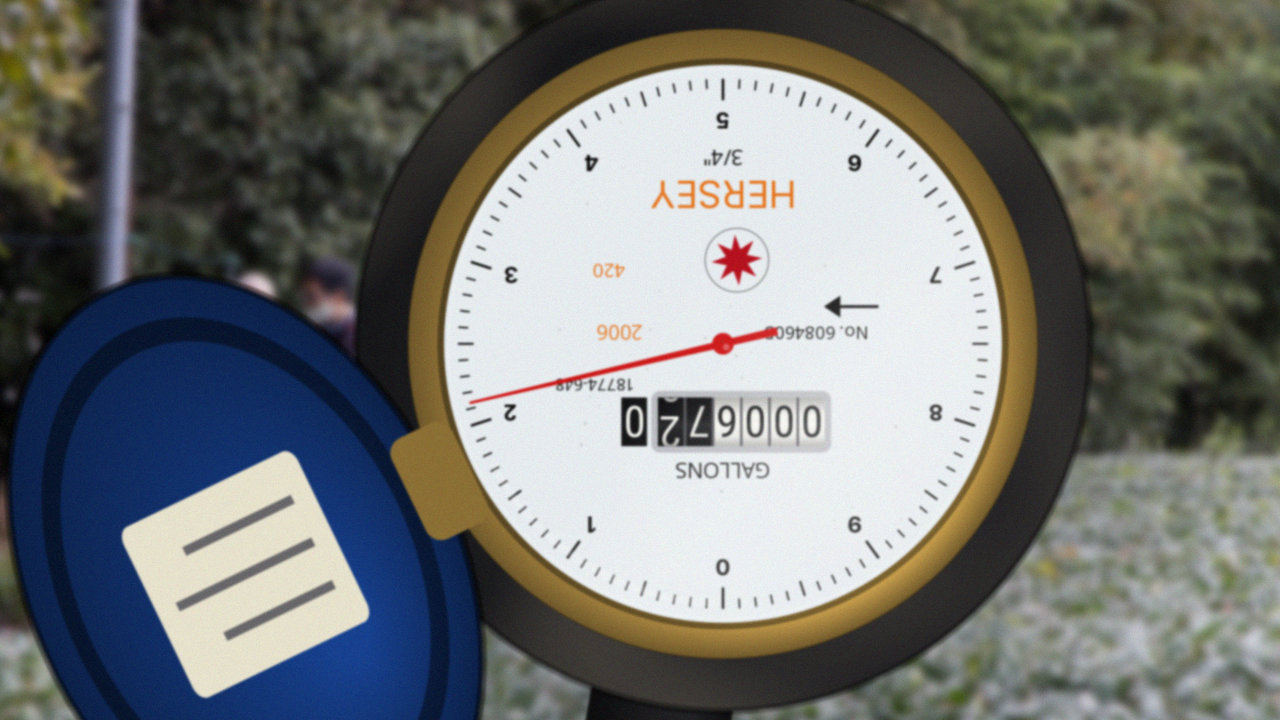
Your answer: **6722.1** gal
